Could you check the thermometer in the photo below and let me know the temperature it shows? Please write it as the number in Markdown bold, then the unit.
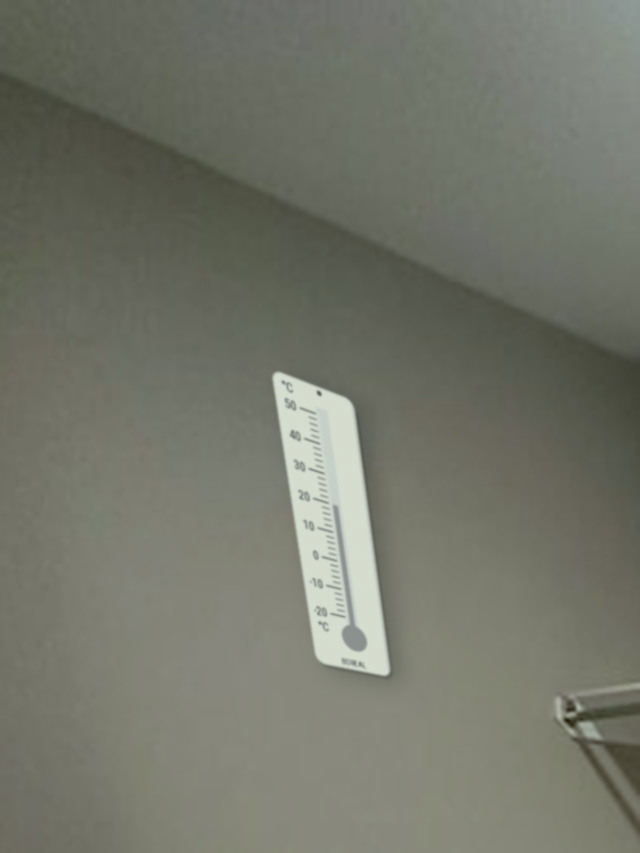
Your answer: **20** °C
